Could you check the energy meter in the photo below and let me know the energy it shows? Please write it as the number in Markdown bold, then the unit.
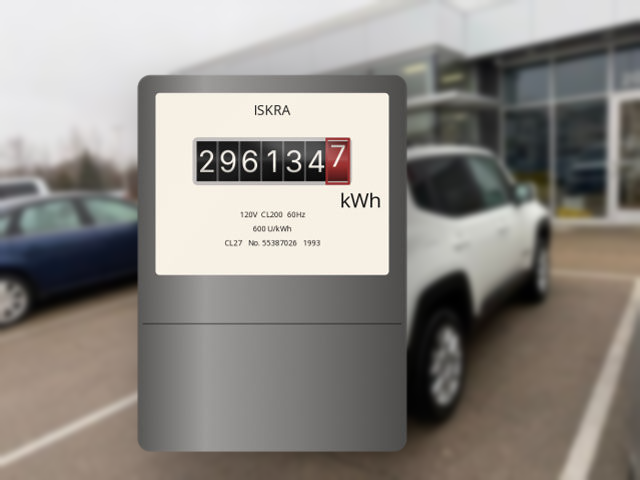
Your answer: **296134.7** kWh
